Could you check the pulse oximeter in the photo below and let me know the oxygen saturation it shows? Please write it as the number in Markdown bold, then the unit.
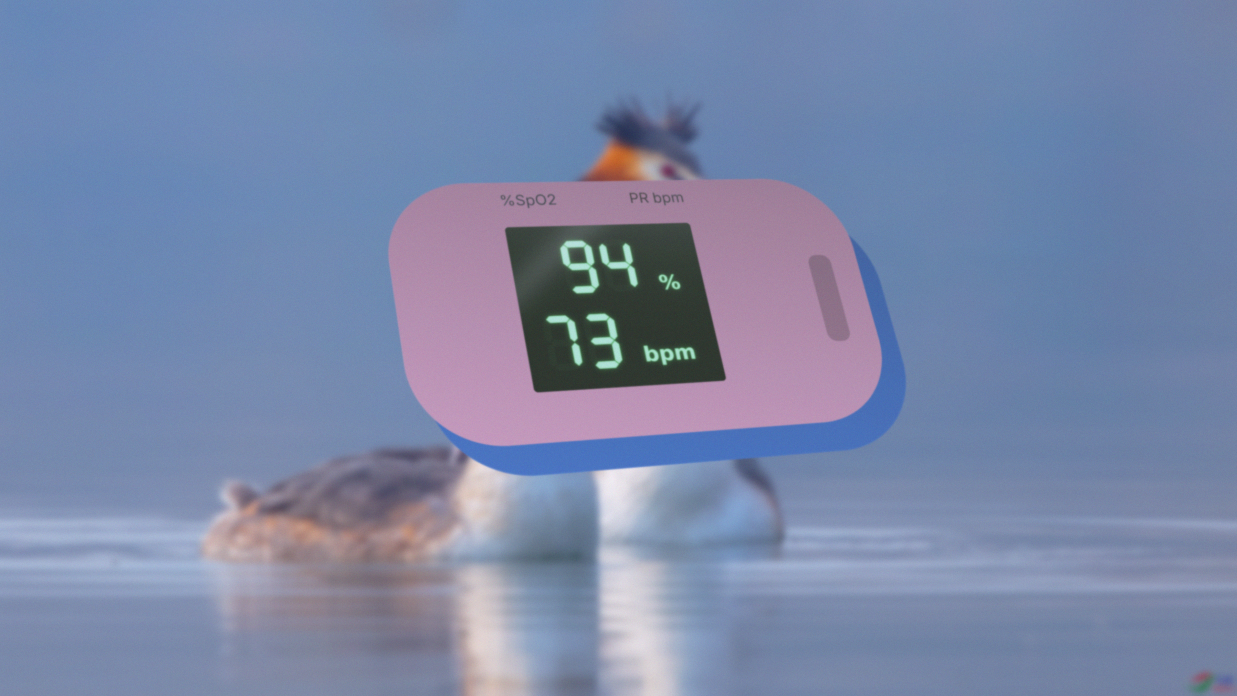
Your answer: **94** %
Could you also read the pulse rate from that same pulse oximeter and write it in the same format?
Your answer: **73** bpm
